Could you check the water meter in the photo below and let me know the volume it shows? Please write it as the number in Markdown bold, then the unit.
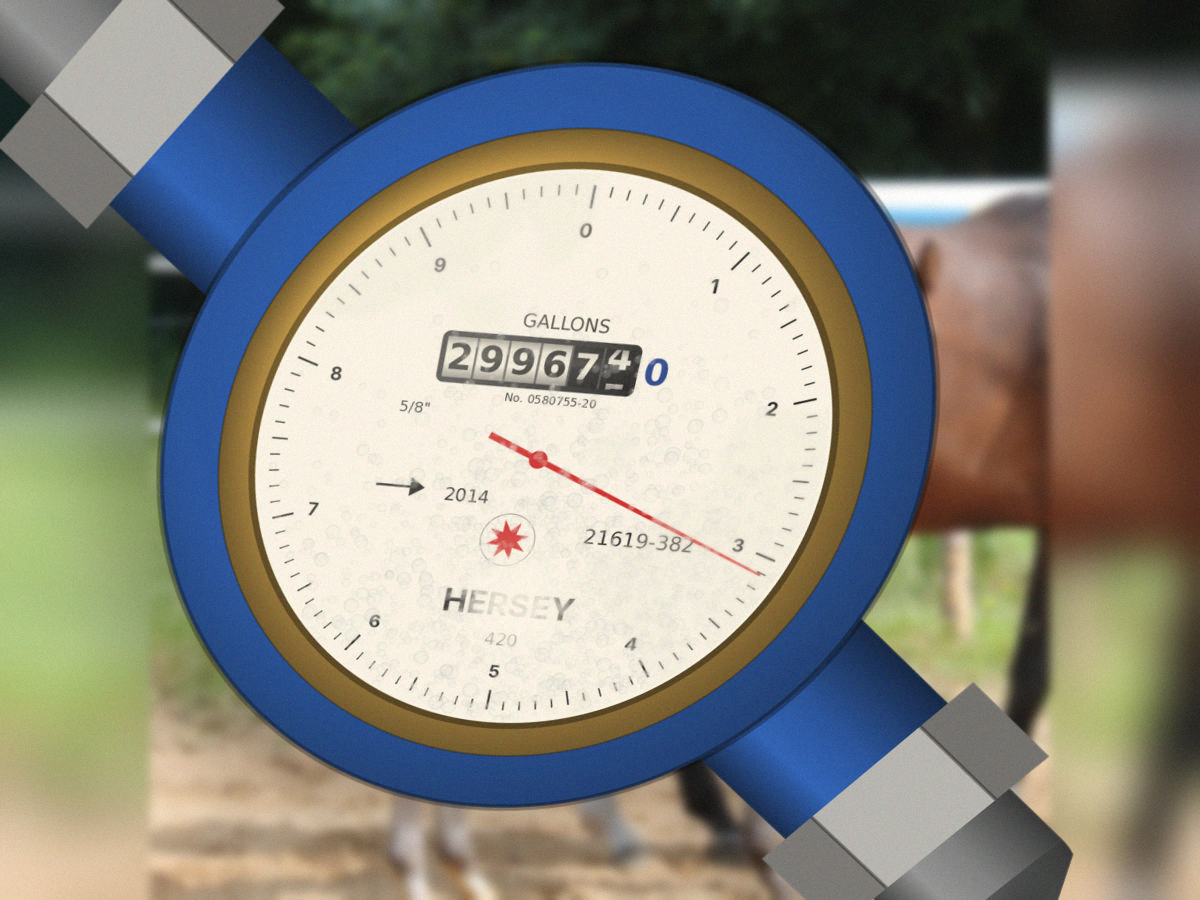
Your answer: **2996743.1** gal
